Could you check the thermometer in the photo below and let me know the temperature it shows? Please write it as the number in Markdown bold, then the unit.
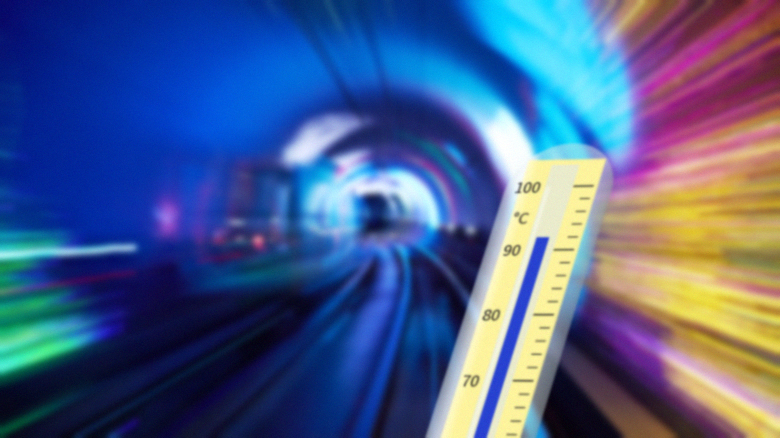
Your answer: **92** °C
